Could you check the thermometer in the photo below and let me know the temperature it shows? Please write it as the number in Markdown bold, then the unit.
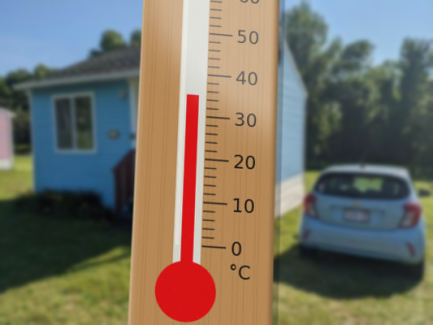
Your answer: **35** °C
